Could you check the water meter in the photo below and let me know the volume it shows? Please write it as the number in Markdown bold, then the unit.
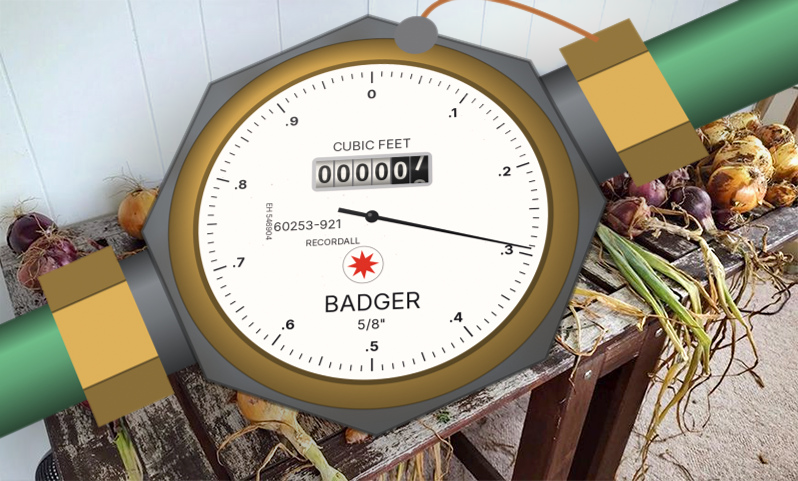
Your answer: **7.29** ft³
